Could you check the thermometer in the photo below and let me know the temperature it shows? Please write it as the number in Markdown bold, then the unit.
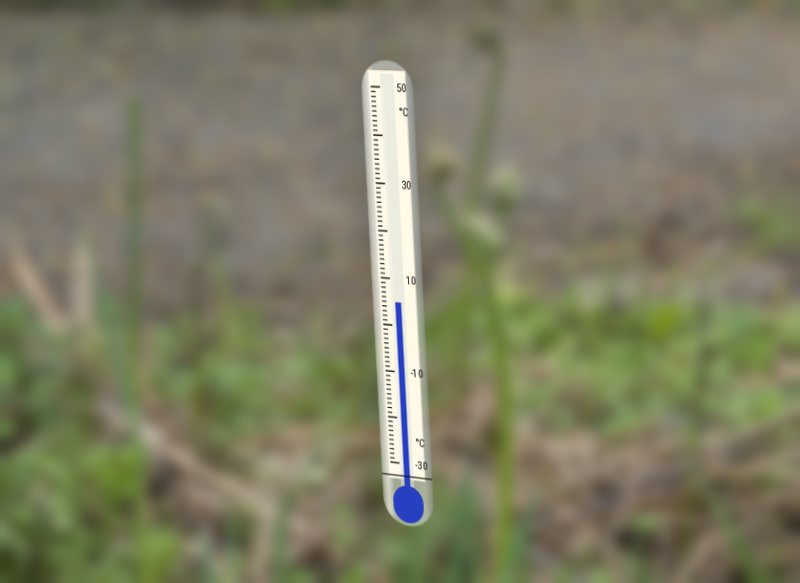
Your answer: **5** °C
